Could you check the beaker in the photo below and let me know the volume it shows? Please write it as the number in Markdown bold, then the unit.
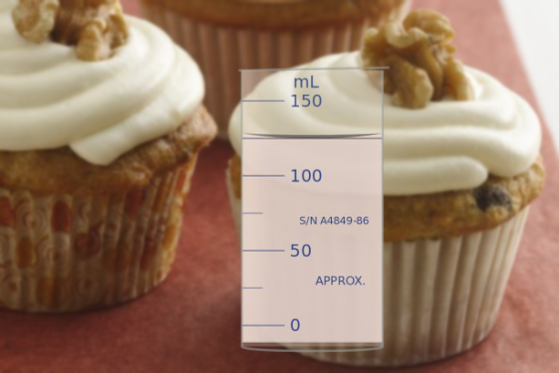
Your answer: **125** mL
